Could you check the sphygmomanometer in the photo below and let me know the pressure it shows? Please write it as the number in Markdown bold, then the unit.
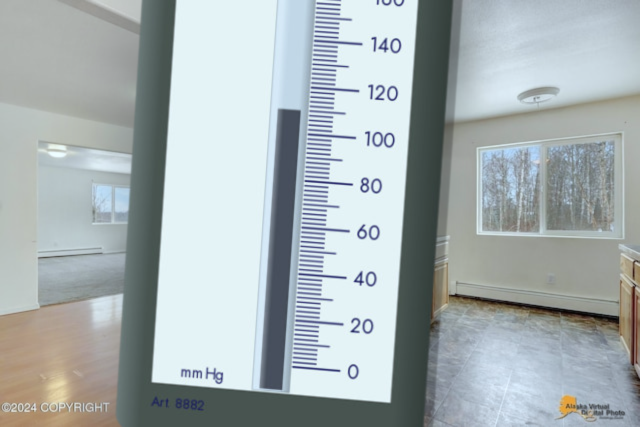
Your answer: **110** mmHg
